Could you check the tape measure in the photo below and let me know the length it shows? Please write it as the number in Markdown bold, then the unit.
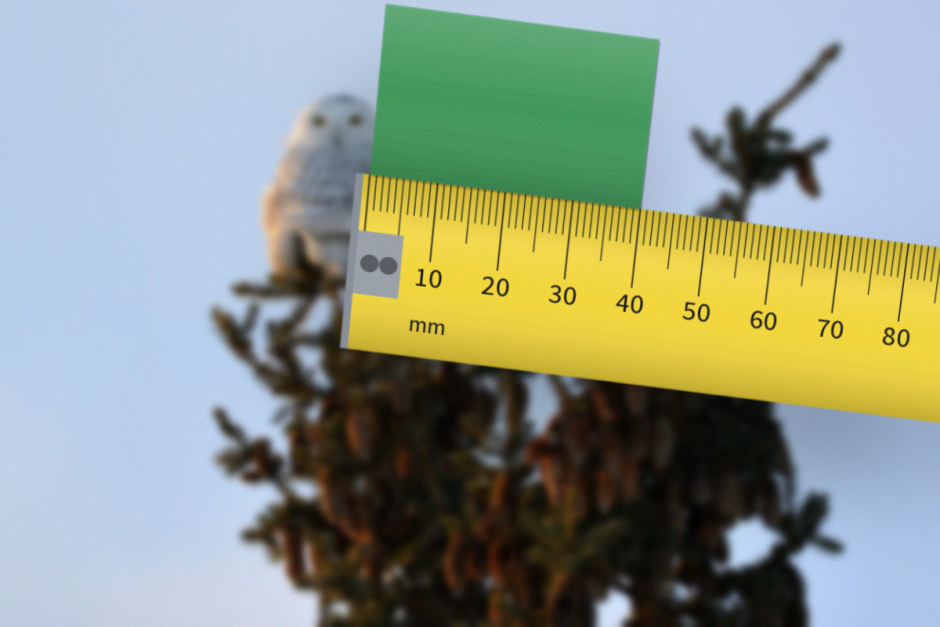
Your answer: **40** mm
